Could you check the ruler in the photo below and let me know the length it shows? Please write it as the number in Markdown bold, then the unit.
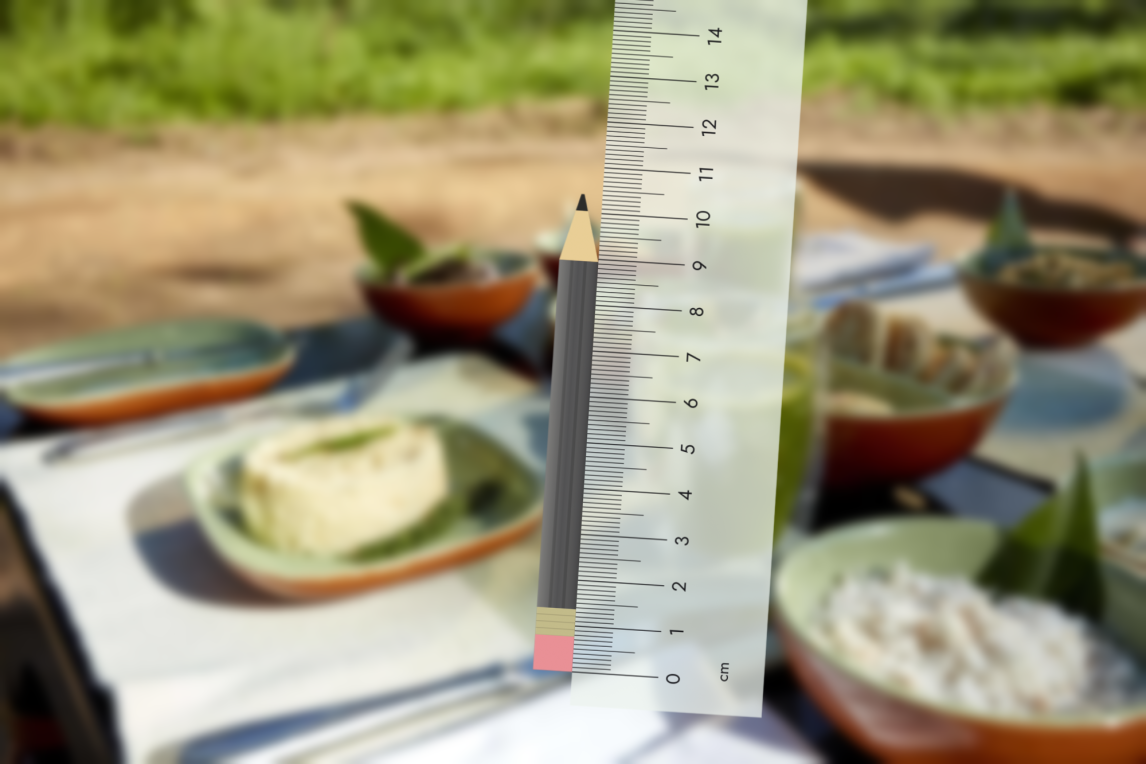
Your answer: **10.4** cm
